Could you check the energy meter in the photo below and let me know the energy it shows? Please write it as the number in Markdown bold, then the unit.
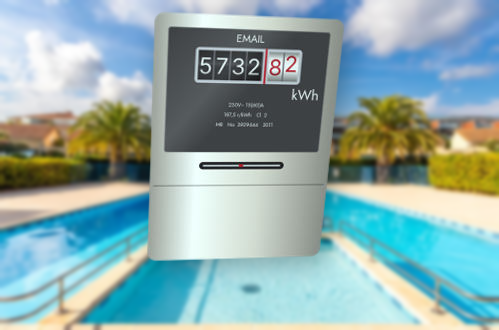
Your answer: **5732.82** kWh
